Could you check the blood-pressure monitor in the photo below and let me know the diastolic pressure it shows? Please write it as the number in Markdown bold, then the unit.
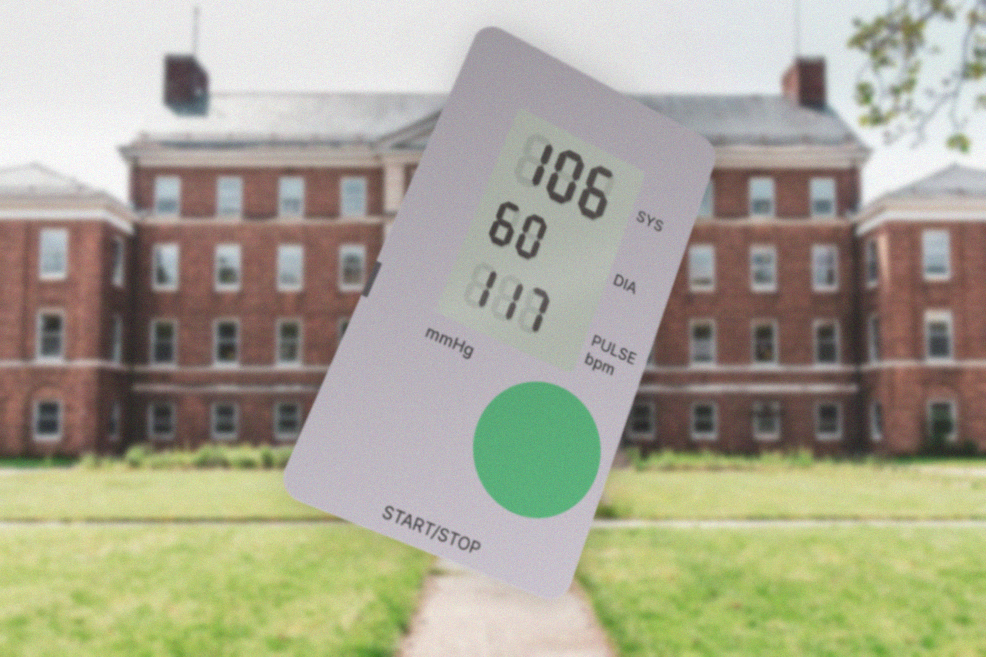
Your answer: **60** mmHg
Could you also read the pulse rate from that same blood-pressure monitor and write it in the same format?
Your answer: **117** bpm
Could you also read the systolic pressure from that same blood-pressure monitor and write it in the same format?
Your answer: **106** mmHg
